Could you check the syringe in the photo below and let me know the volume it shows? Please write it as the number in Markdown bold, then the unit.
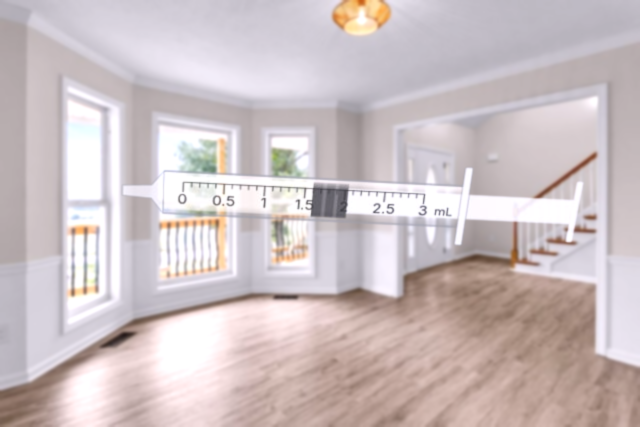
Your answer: **1.6** mL
